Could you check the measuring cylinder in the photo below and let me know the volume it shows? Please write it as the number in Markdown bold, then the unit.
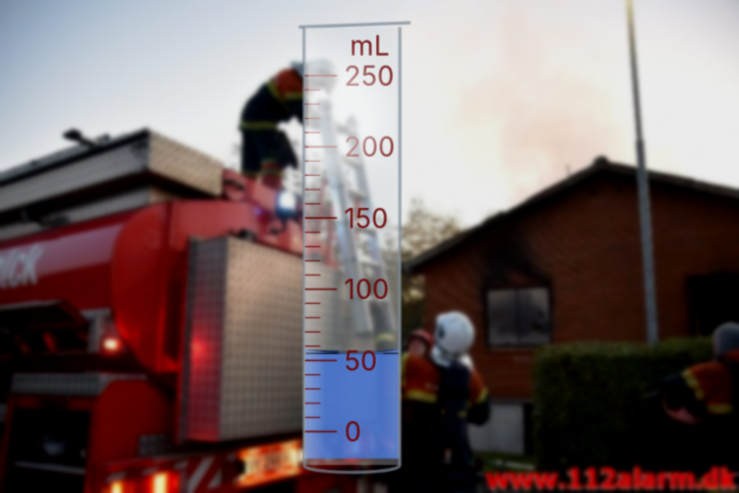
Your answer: **55** mL
